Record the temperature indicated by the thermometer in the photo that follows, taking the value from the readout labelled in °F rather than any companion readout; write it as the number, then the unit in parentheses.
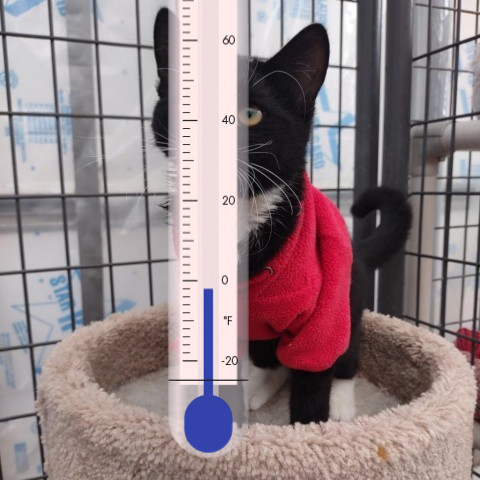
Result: -2 (°F)
